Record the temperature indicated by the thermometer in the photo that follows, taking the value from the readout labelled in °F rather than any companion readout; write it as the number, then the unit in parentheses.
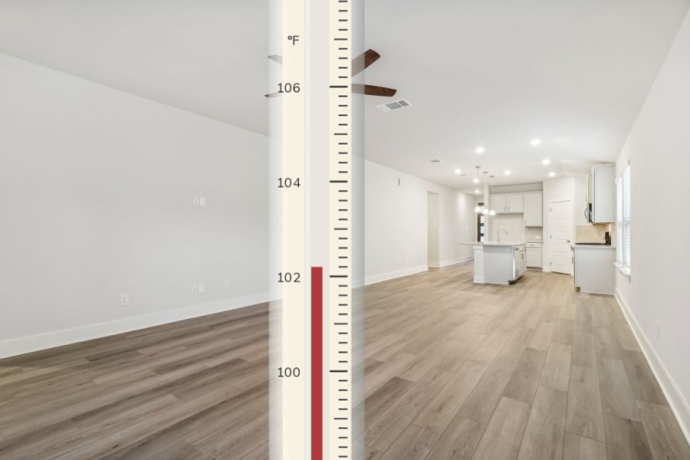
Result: 102.2 (°F)
